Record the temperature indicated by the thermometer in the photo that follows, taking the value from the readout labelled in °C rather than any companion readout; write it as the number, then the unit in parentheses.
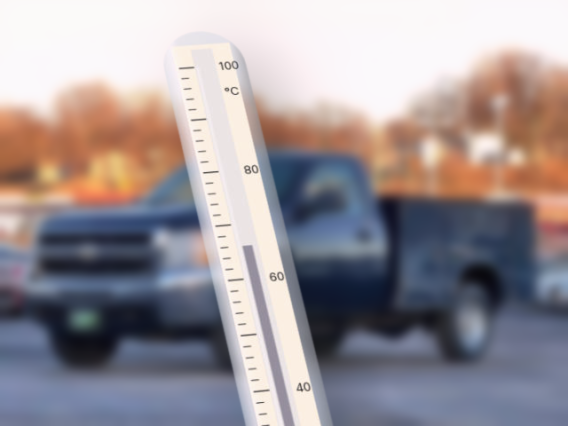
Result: 66 (°C)
